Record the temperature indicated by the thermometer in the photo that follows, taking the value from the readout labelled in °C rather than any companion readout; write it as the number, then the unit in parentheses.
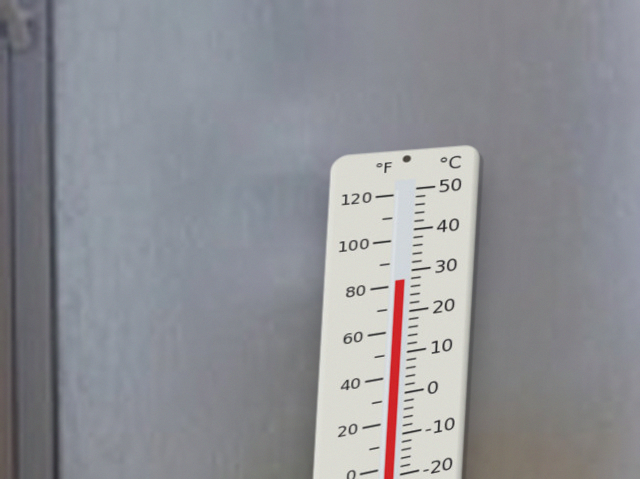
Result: 28 (°C)
